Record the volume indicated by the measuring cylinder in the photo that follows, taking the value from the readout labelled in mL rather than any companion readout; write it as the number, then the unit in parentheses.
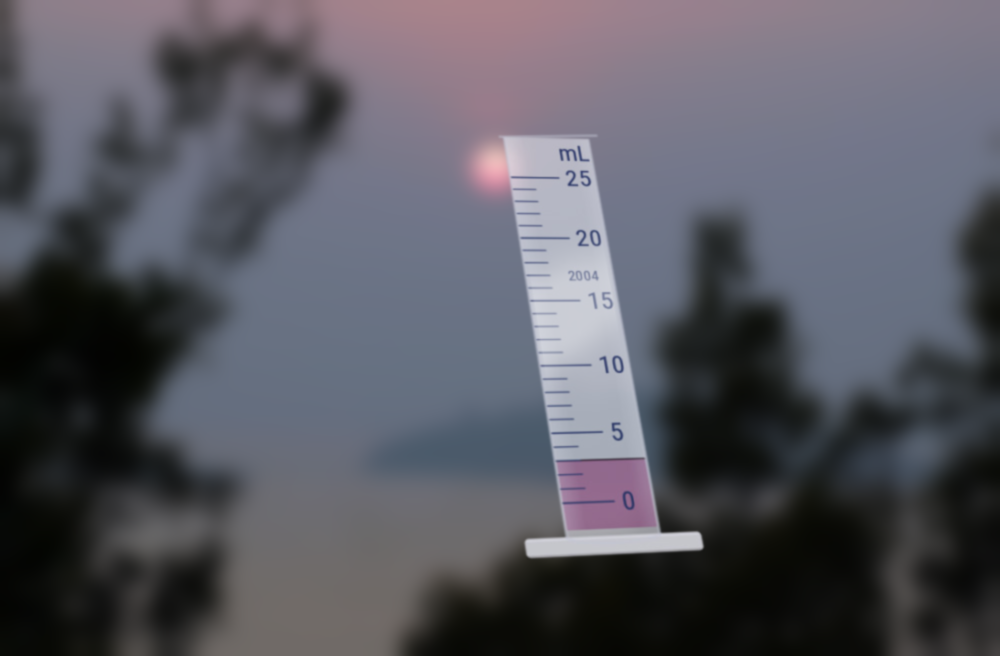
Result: 3 (mL)
